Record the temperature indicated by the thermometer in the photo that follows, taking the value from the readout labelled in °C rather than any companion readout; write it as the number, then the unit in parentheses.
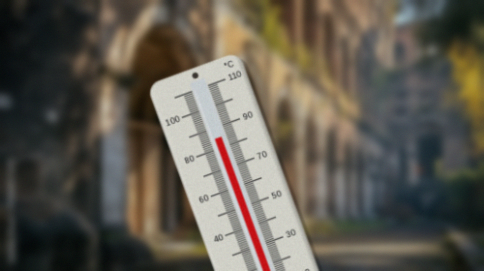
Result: 85 (°C)
